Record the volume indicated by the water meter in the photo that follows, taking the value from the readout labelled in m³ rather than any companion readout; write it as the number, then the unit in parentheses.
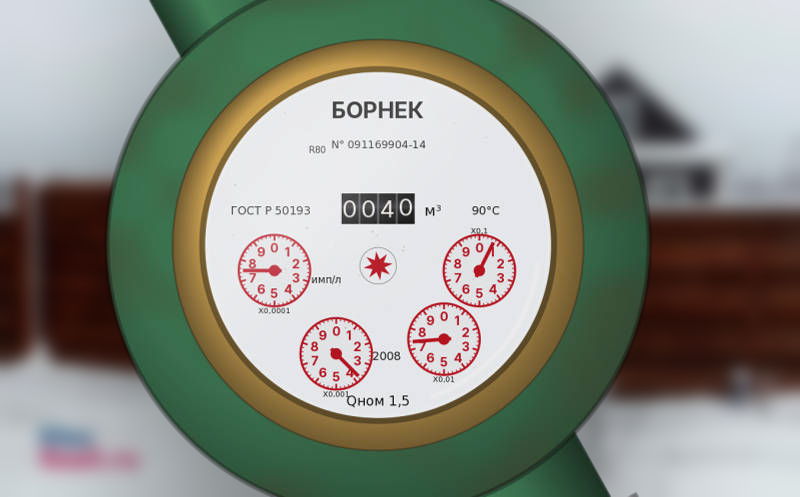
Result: 40.0737 (m³)
